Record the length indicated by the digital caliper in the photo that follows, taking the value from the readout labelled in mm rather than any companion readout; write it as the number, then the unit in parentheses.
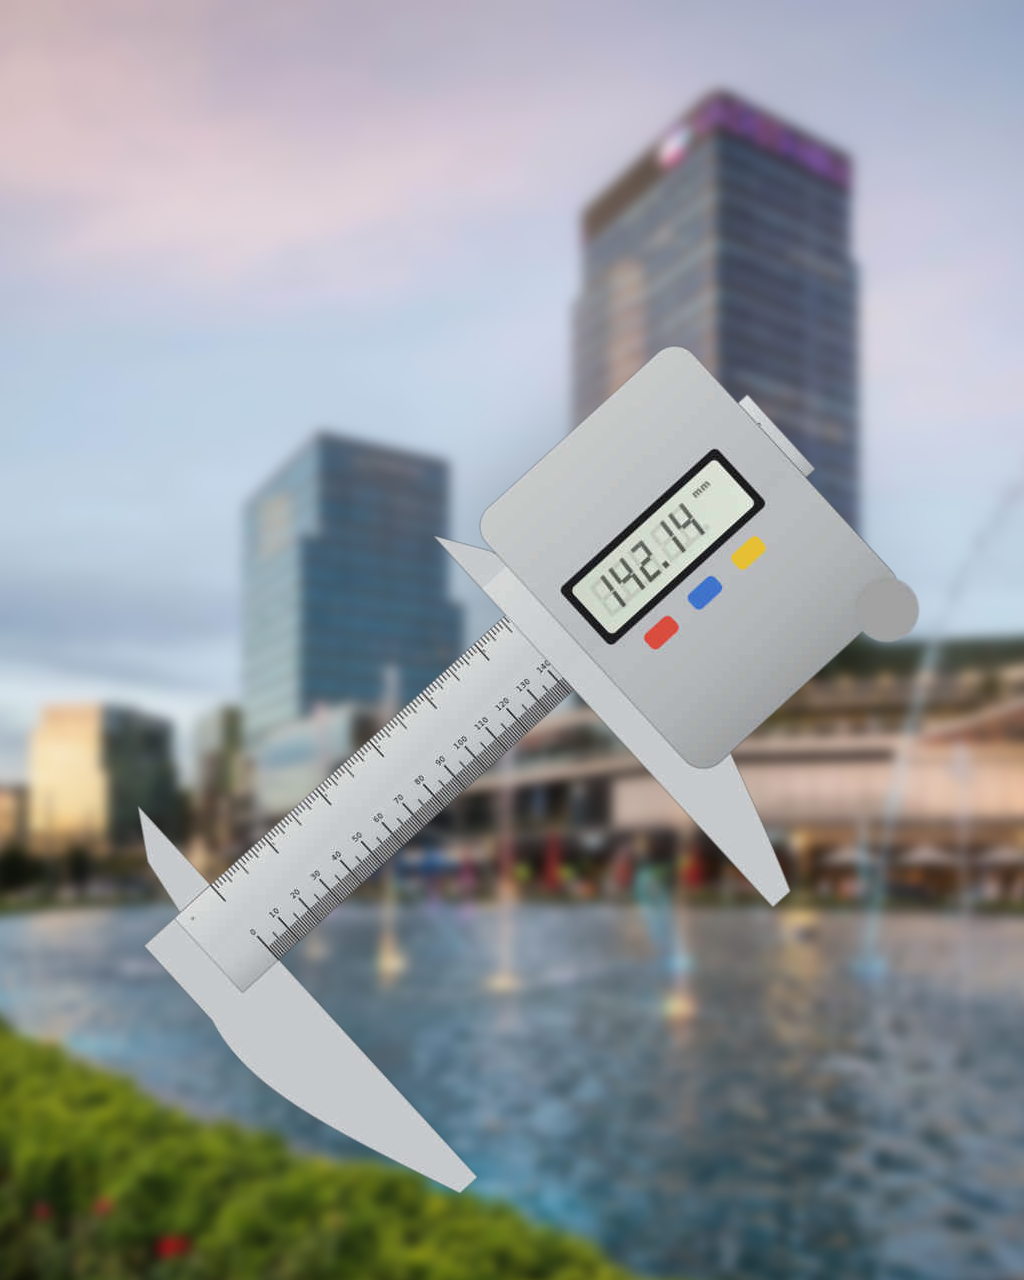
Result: 142.14 (mm)
